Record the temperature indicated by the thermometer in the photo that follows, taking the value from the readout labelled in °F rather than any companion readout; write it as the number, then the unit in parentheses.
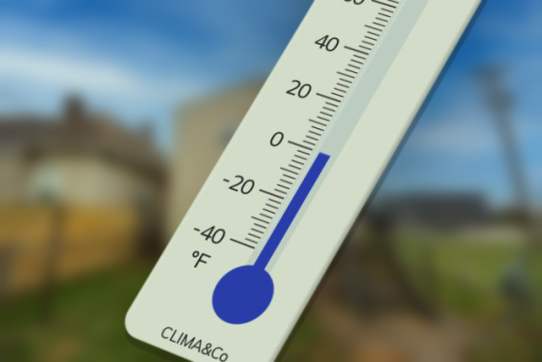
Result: 0 (°F)
